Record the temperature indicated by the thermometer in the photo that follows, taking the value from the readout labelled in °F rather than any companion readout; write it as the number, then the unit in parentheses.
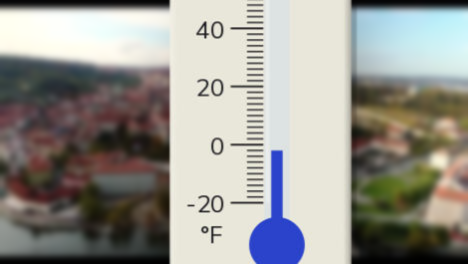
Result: -2 (°F)
